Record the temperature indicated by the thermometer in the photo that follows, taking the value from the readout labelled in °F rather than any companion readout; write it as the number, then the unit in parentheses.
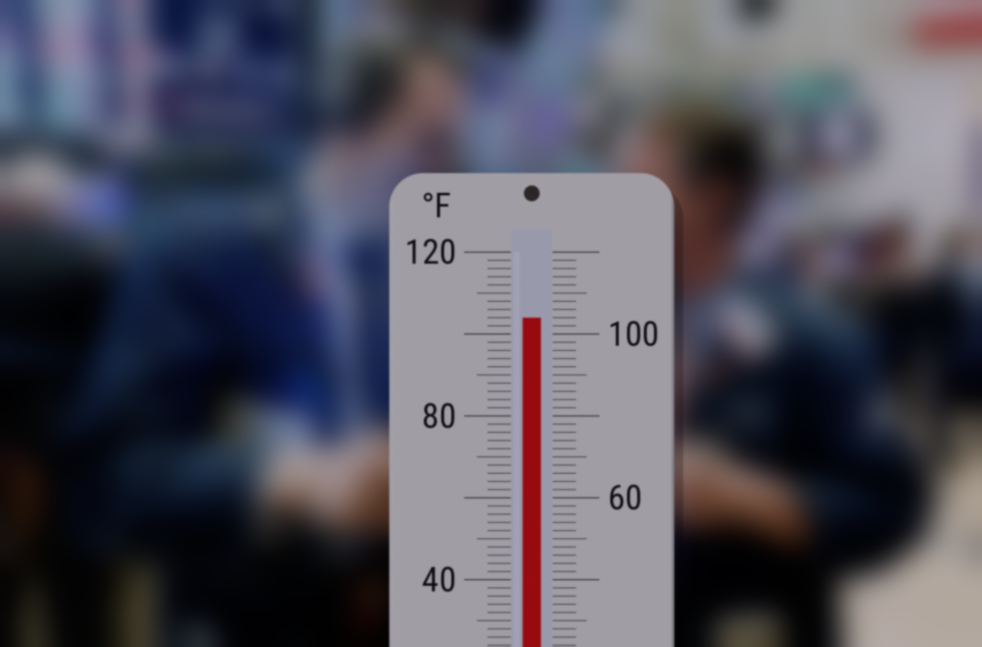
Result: 104 (°F)
